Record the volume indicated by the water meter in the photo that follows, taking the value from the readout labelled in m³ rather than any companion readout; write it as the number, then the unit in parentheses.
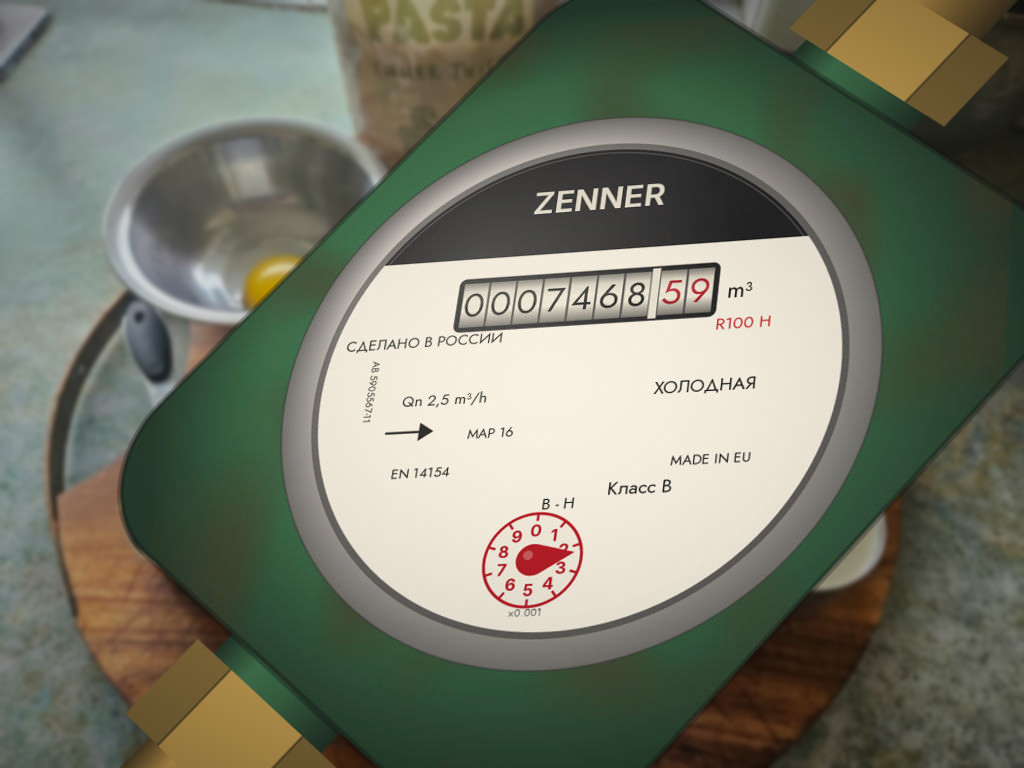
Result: 7468.592 (m³)
